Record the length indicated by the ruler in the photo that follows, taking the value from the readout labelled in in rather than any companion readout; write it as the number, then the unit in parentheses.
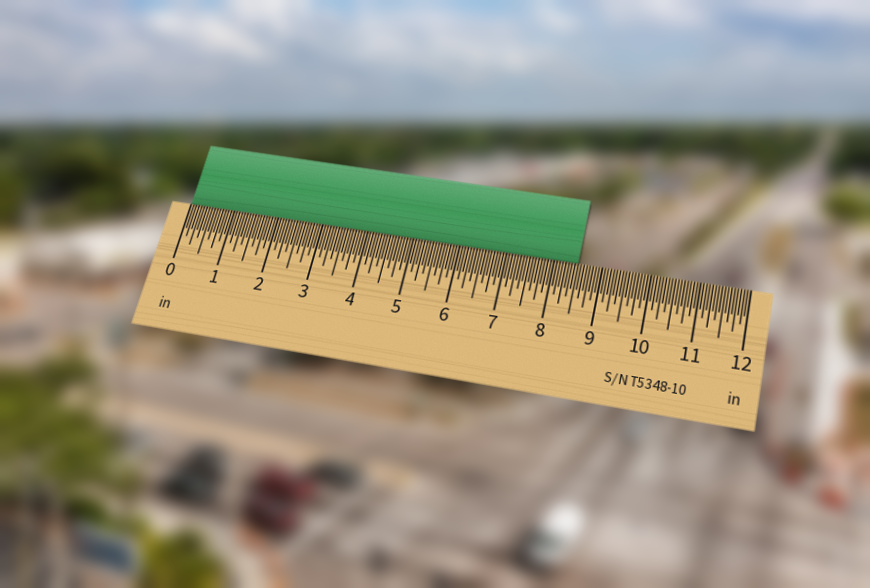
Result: 8.5 (in)
